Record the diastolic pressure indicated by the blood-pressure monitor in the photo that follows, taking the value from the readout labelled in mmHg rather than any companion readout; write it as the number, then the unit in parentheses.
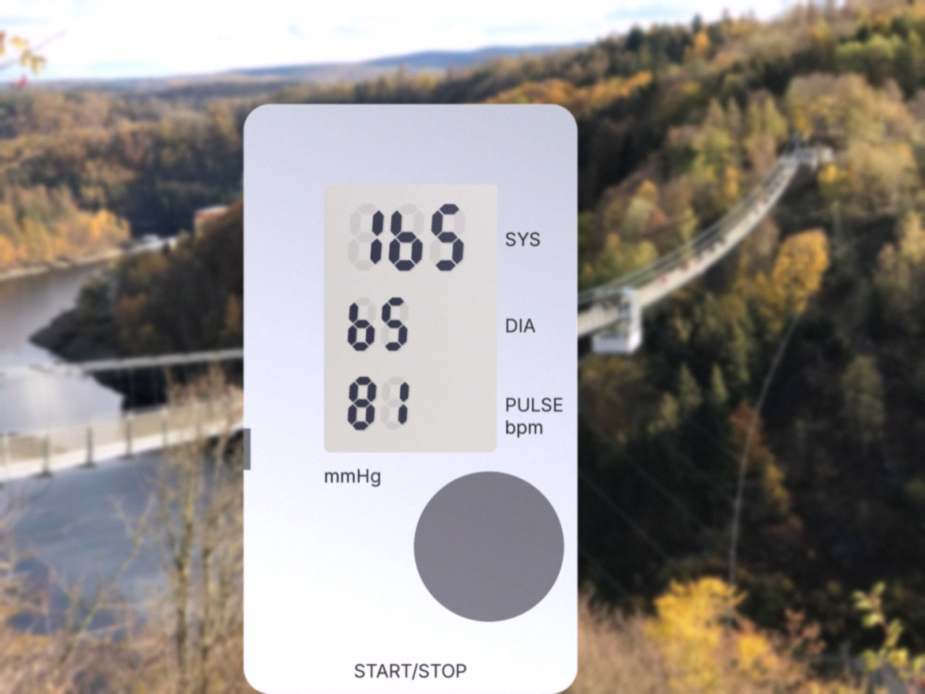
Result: 65 (mmHg)
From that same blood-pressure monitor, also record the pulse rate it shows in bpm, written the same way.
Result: 81 (bpm)
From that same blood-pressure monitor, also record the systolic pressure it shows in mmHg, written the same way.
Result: 165 (mmHg)
